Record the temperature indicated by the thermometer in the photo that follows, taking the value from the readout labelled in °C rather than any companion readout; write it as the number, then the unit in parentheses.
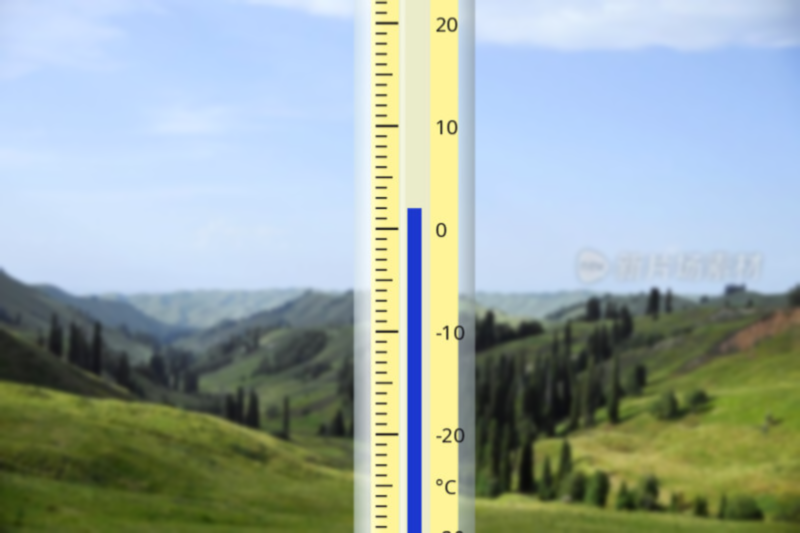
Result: 2 (°C)
